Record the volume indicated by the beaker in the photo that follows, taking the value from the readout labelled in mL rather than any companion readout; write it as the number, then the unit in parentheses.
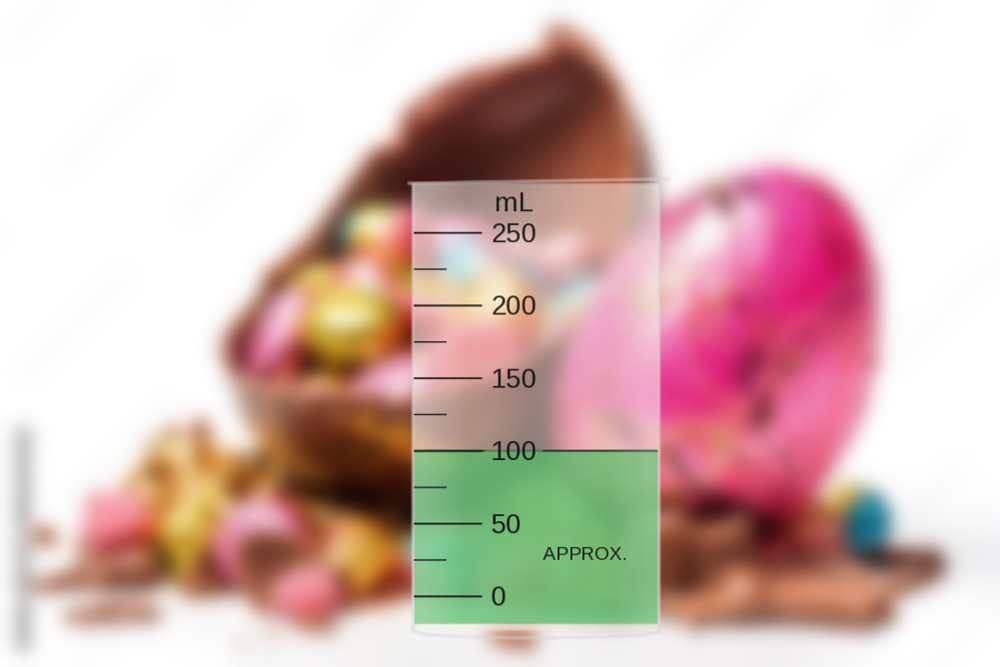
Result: 100 (mL)
